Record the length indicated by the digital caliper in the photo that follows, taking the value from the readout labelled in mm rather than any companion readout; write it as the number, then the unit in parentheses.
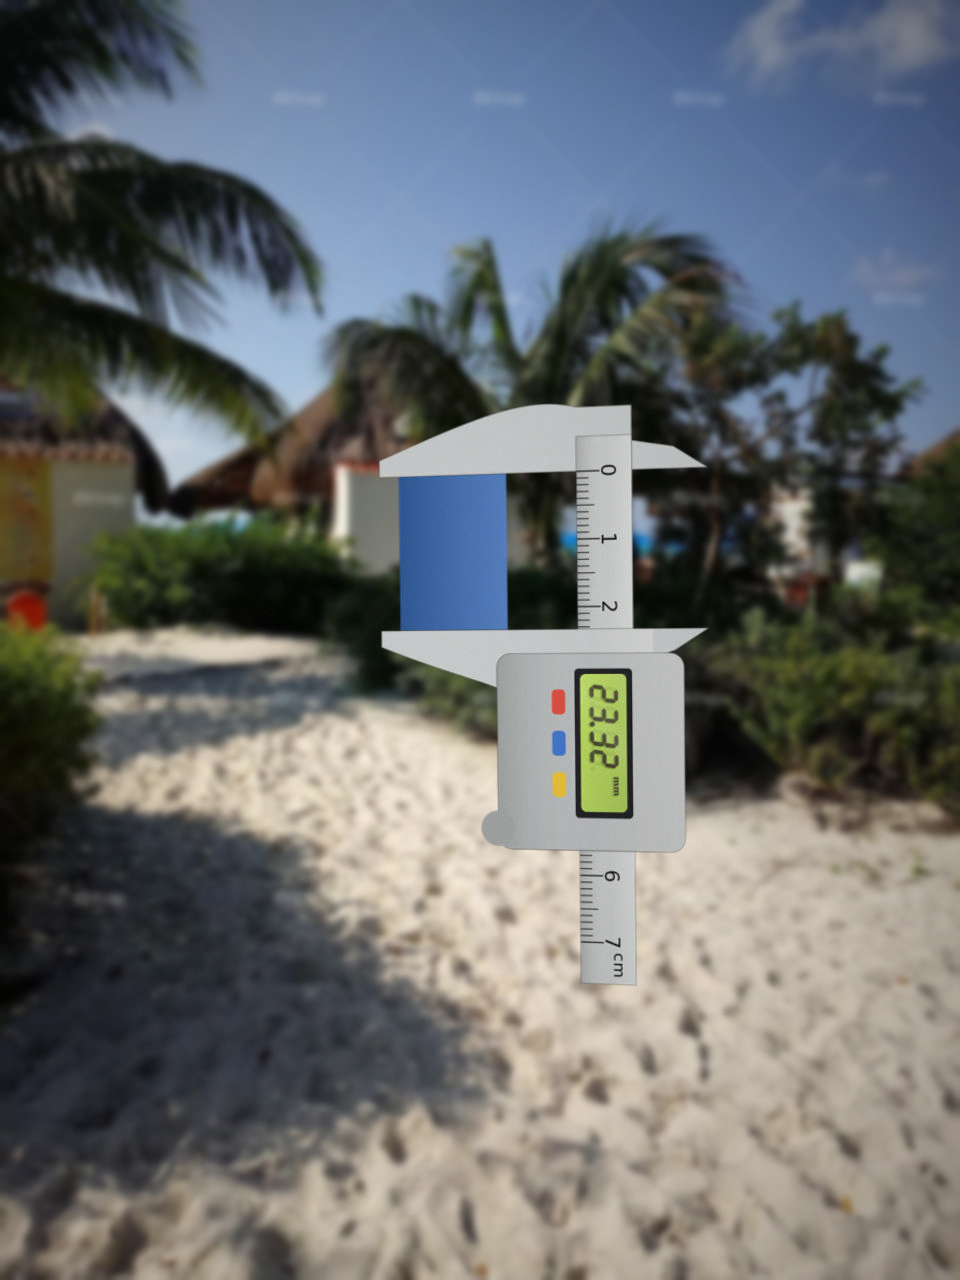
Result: 23.32 (mm)
